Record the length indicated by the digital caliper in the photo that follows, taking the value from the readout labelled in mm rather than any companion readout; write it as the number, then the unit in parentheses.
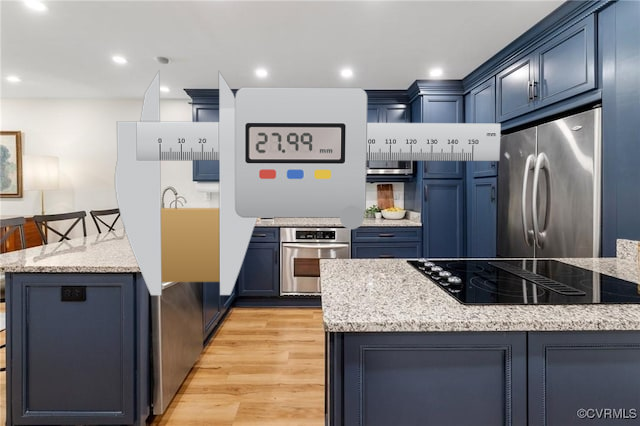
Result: 27.99 (mm)
